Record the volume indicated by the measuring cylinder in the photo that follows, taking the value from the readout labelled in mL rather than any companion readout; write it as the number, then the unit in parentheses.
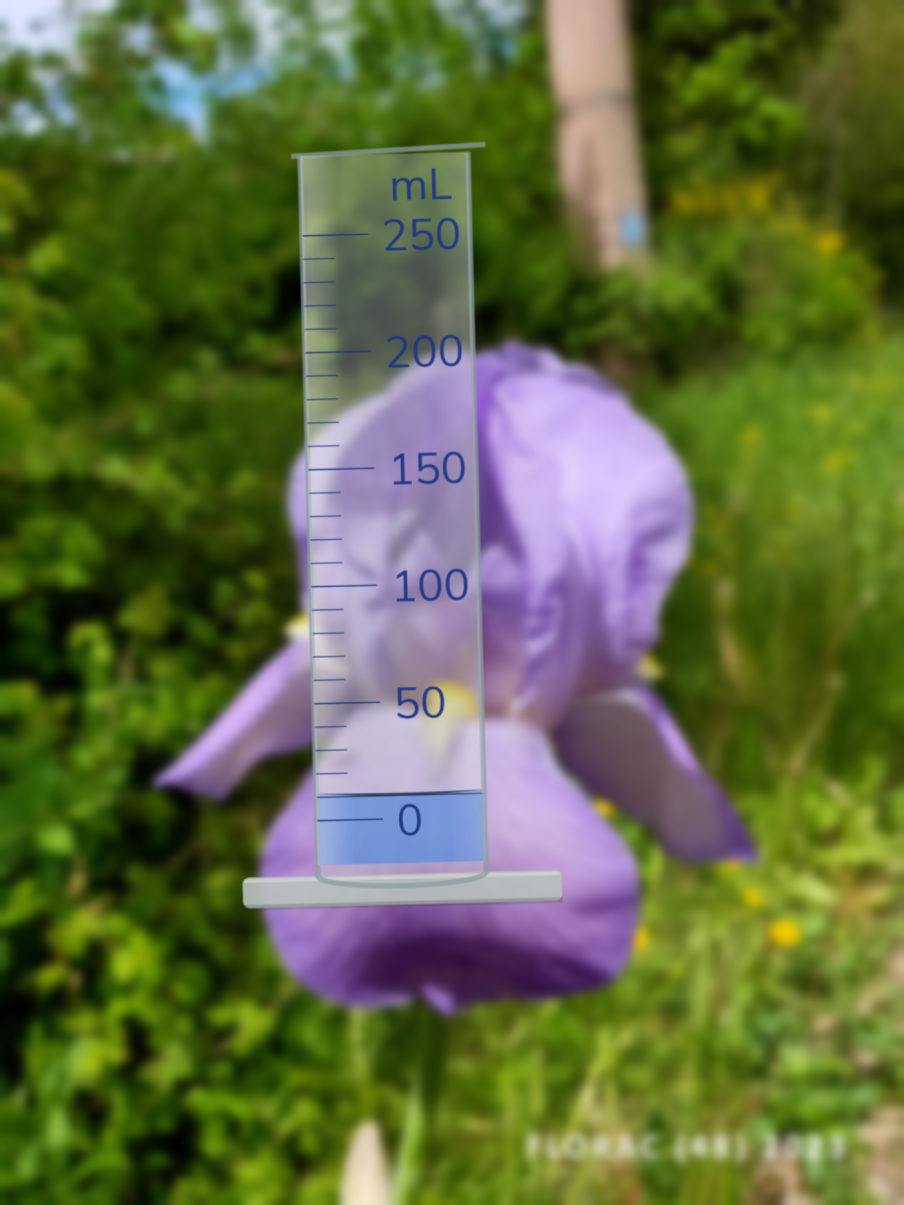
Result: 10 (mL)
